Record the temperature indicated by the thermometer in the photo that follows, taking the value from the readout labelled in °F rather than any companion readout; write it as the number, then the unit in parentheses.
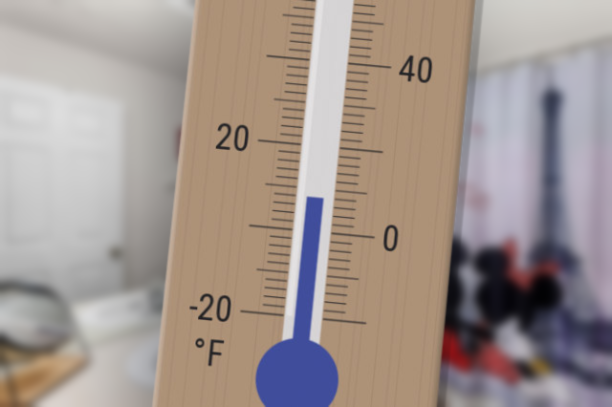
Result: 8 (°F)
